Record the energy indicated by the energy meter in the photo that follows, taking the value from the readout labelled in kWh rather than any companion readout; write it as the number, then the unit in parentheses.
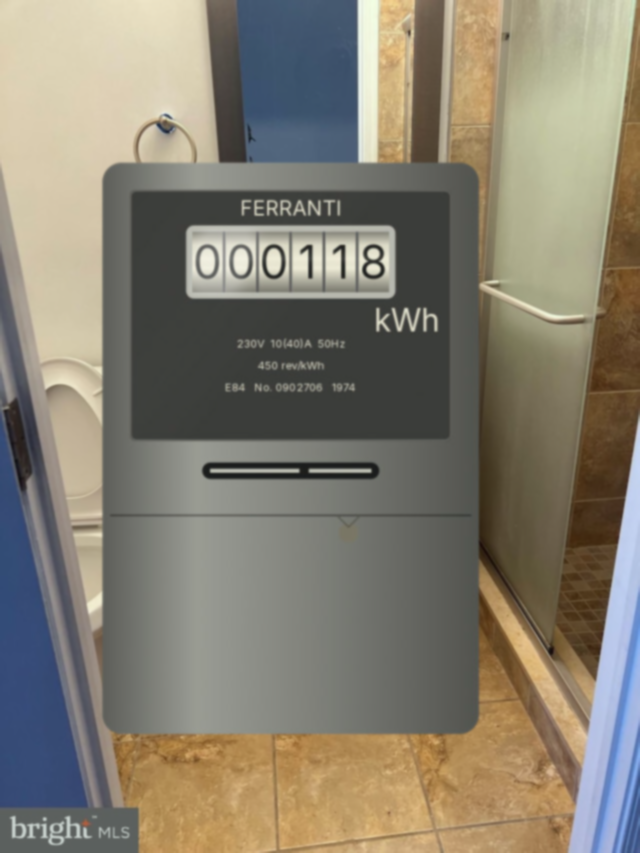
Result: 118 (kWh)
